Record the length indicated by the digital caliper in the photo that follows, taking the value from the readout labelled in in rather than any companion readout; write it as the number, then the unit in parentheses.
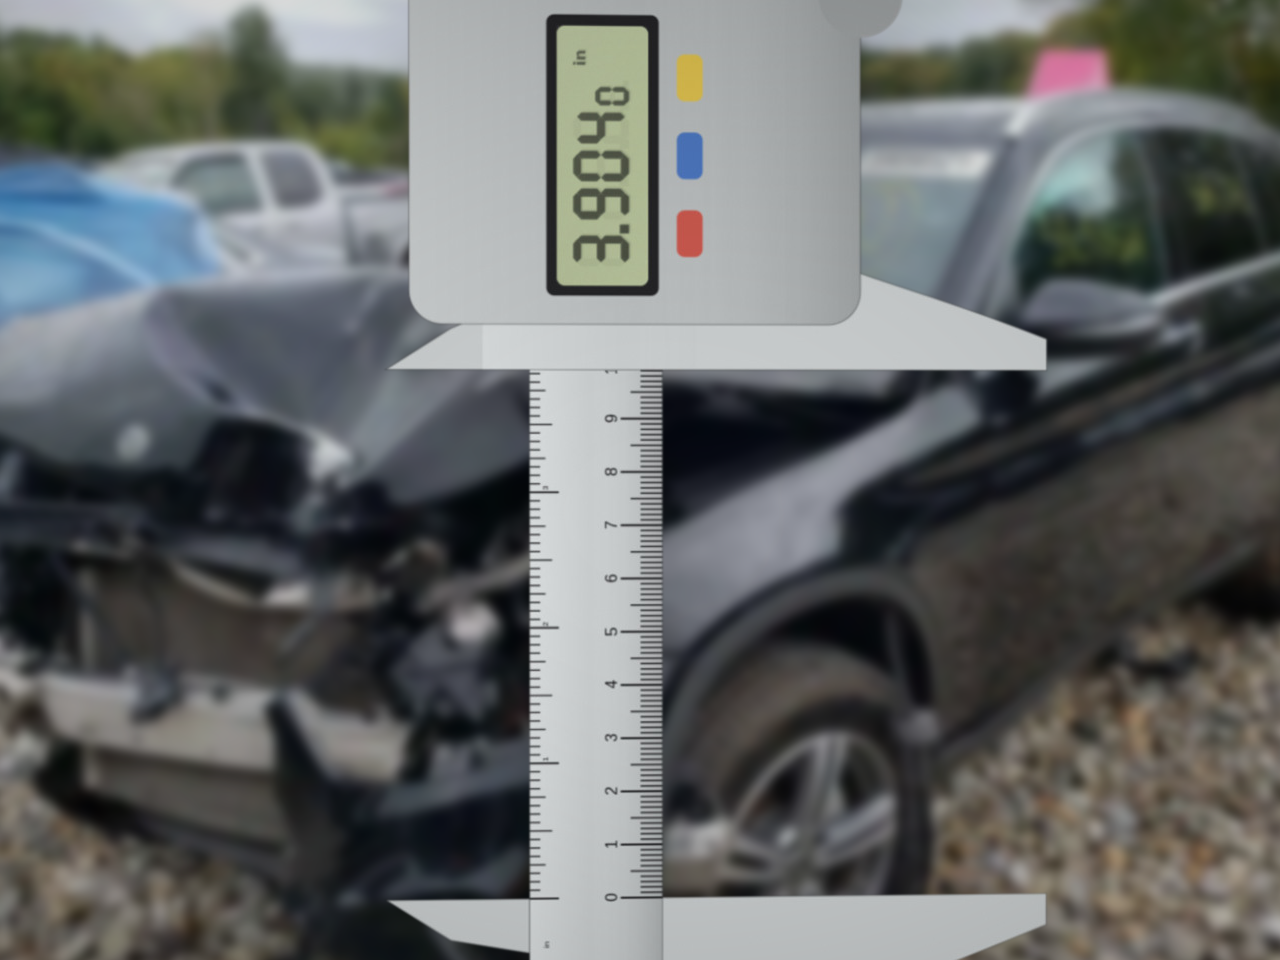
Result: 3.9040 (in)
